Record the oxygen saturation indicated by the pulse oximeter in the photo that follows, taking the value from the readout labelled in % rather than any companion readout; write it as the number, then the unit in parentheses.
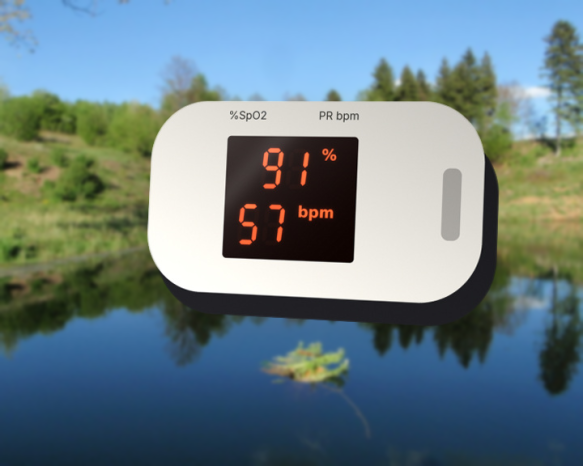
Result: 91 (%)
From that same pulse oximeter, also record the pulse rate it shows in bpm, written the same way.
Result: 57 (bpm)
